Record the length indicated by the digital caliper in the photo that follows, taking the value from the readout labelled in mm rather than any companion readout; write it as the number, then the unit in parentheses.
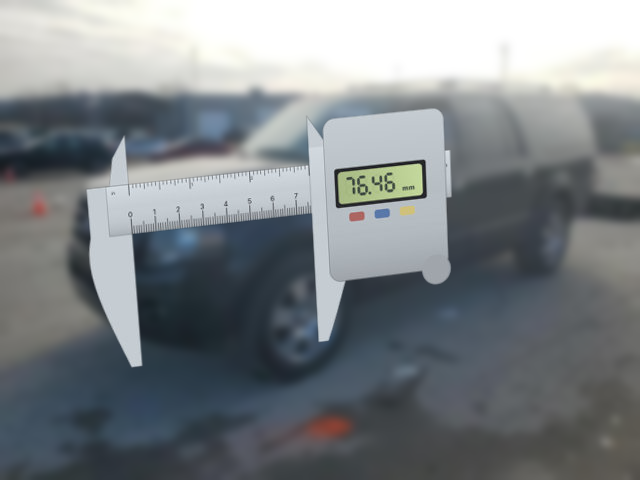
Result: 76.46 (mm)
